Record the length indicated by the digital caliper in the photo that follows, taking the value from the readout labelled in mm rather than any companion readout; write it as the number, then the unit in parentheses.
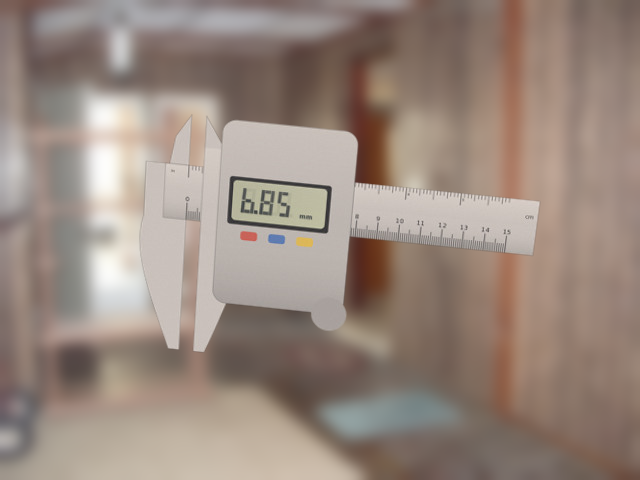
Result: 6.85 (mm)
